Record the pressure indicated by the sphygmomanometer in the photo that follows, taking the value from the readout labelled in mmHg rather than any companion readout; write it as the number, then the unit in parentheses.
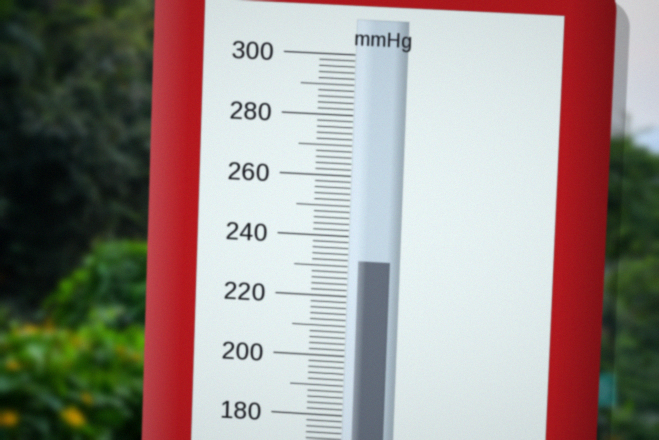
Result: 232 (mmHg)
